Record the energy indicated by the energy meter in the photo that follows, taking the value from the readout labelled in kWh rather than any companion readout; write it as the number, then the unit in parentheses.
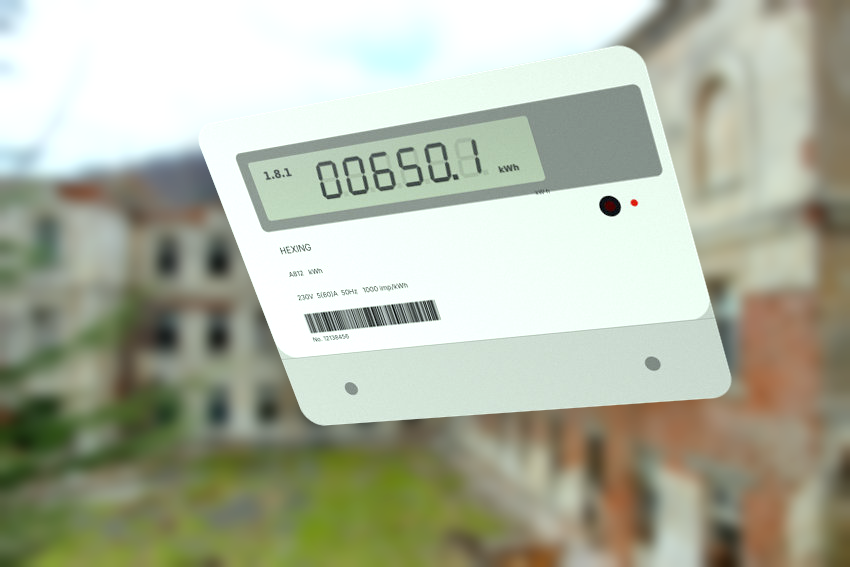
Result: 650.1 (kWh)
